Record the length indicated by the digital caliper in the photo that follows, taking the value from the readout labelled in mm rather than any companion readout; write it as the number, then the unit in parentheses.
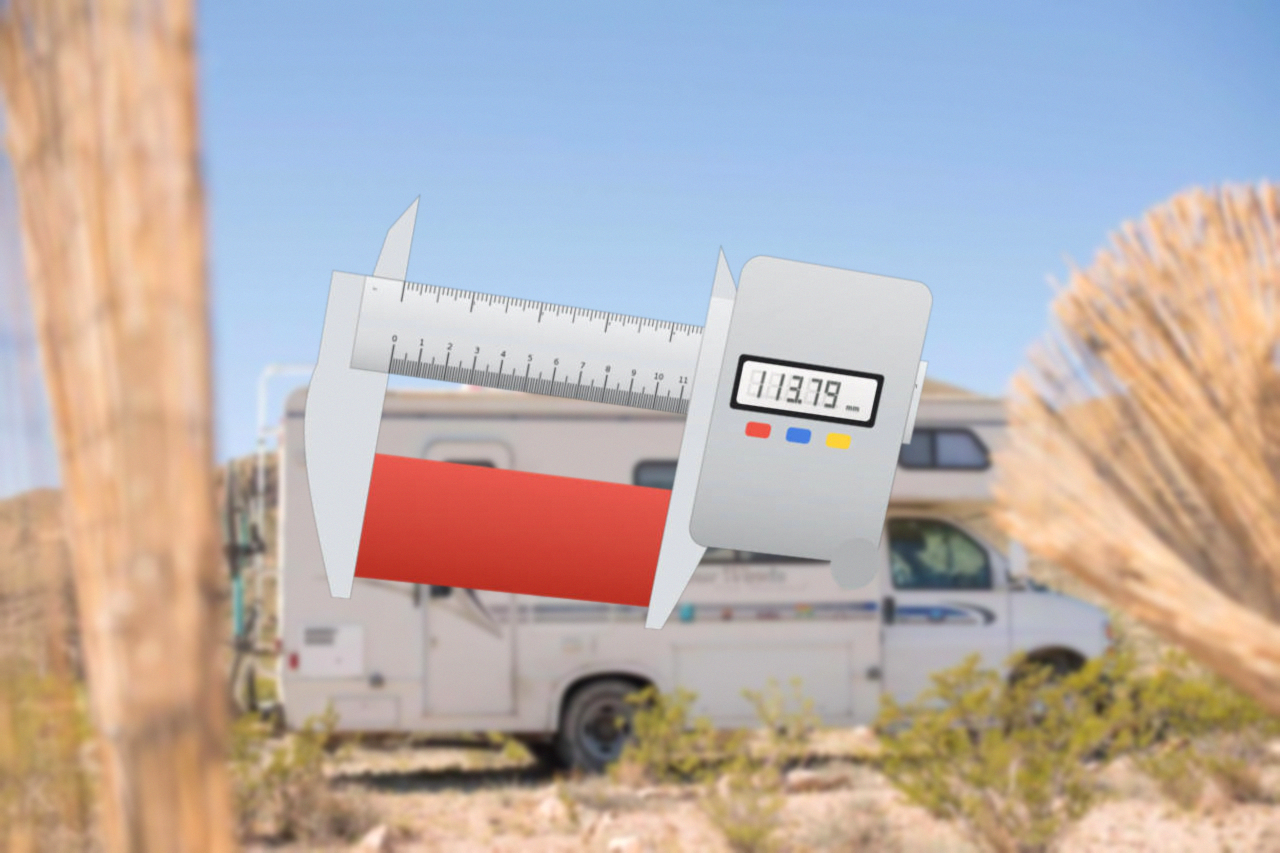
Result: 113.79 (mm)
